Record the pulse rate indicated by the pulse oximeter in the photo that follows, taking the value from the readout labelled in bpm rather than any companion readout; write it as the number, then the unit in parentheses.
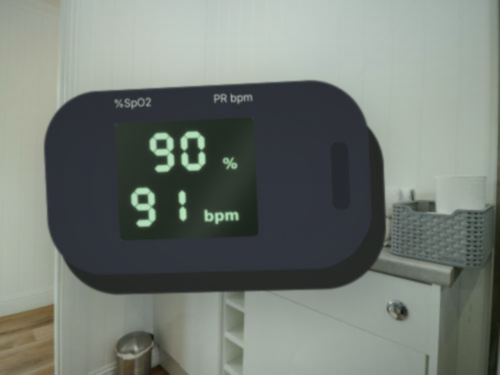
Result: 91 (bpm)
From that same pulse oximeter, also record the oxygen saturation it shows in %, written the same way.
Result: 90 (%)
